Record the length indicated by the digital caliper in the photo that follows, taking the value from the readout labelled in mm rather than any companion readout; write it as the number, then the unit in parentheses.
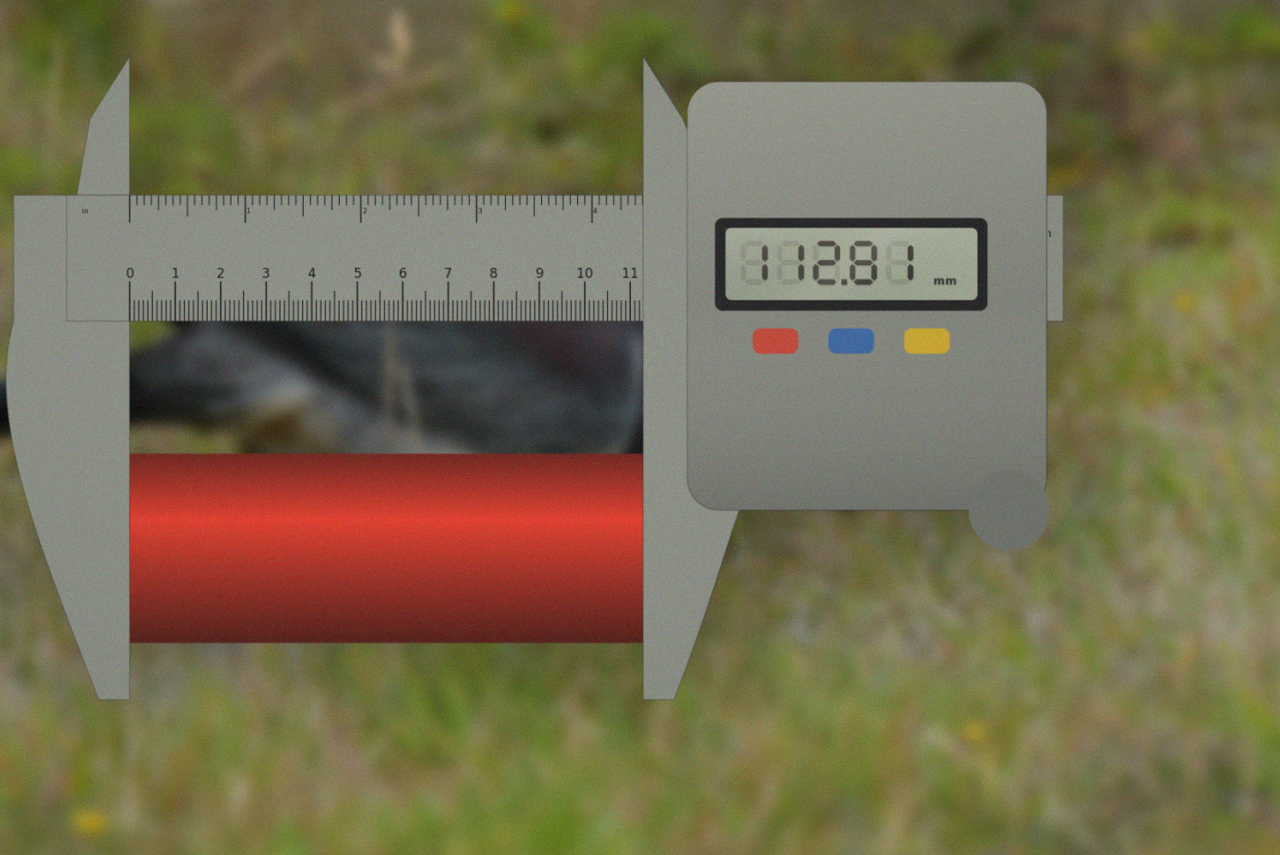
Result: 112.81 (mm)
